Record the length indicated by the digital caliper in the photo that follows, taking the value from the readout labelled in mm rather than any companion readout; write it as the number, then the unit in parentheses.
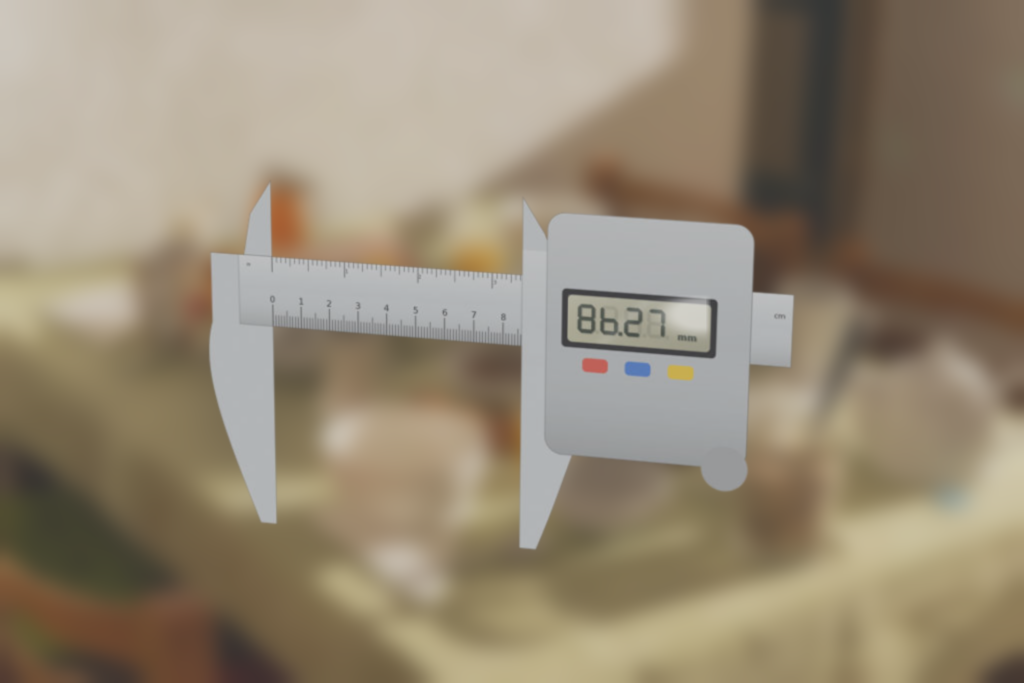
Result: 86.27 (mm)
